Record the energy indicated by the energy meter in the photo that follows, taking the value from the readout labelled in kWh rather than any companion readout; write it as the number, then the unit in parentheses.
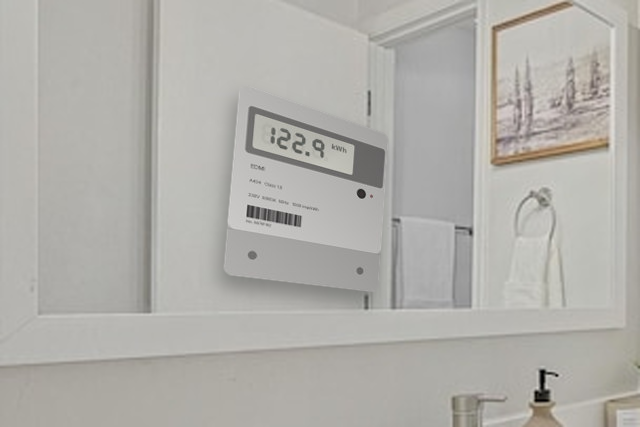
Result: 122.9 (kWh)
